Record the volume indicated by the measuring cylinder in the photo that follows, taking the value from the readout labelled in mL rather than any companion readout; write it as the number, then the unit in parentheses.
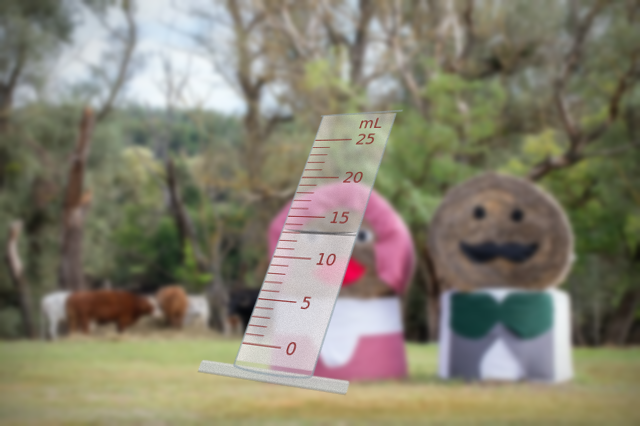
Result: 13 (mL)
